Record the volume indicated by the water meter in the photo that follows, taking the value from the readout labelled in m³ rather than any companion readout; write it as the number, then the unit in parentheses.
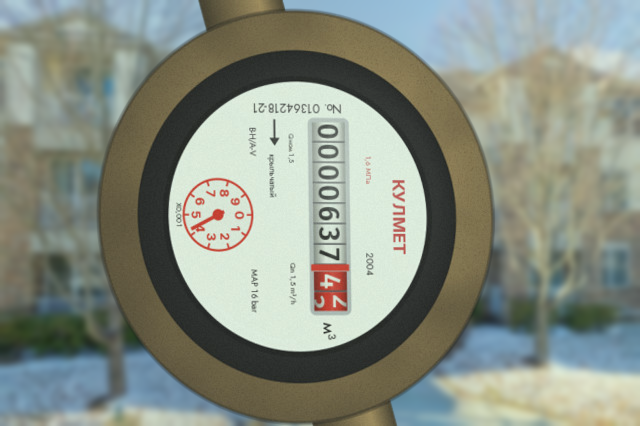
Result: 637.424 (m³)
